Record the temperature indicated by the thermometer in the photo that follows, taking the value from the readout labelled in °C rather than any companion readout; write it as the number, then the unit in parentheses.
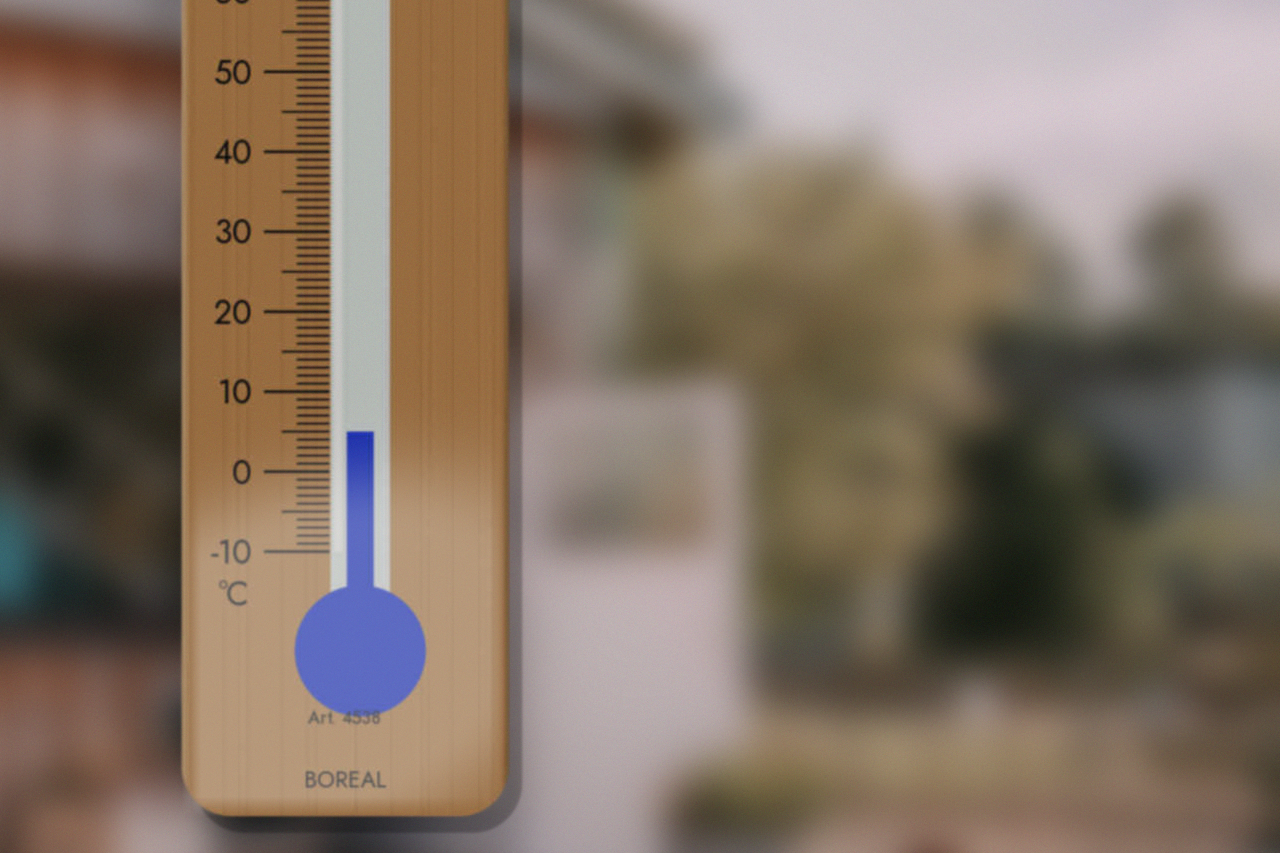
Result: 5 (°C)
